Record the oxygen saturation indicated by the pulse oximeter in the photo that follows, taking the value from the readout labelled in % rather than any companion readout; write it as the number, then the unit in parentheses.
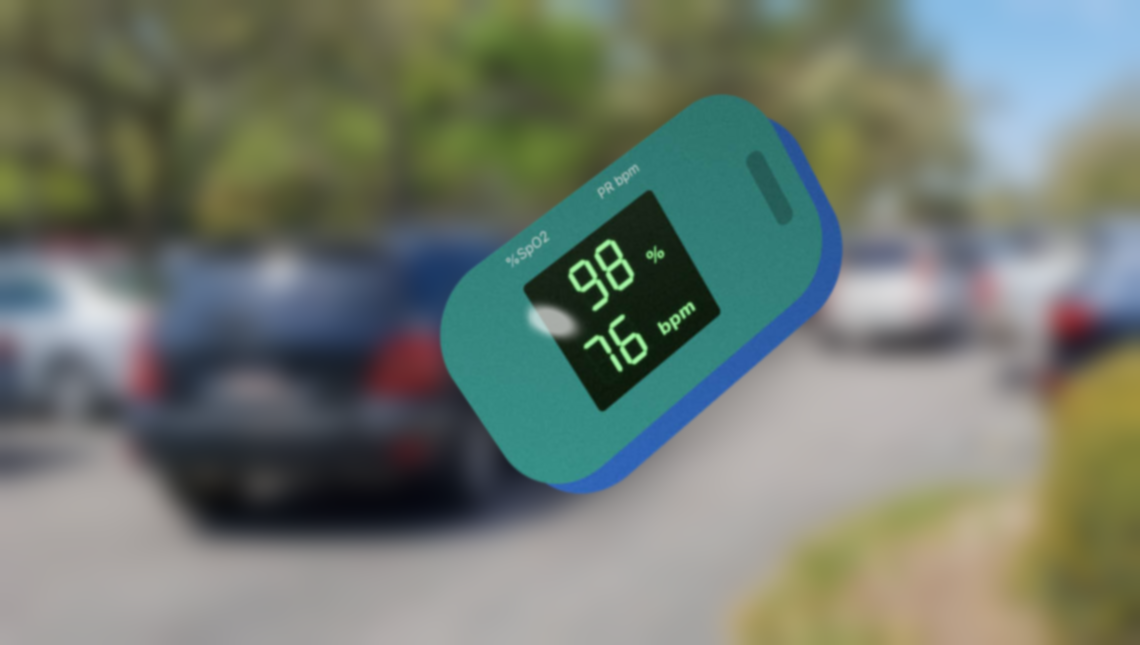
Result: 98 (%)
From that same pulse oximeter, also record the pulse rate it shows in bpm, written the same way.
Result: 76 (bpm)
